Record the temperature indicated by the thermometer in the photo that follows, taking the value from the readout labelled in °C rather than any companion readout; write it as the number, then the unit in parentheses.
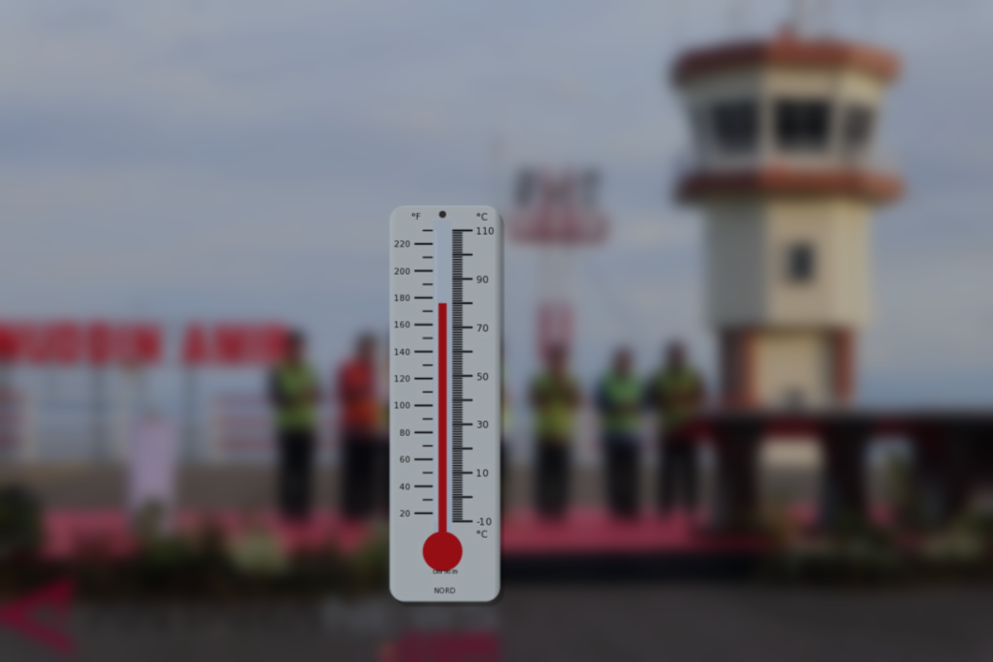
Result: 80 (°C)
